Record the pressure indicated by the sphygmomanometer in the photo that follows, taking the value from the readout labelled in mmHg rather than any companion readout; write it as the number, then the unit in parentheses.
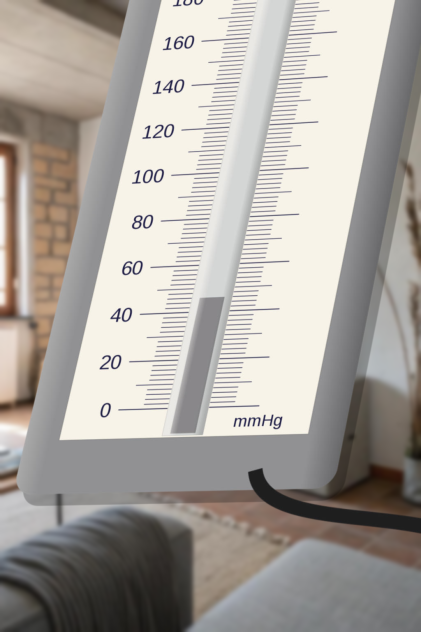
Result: 46 (mmHg)
